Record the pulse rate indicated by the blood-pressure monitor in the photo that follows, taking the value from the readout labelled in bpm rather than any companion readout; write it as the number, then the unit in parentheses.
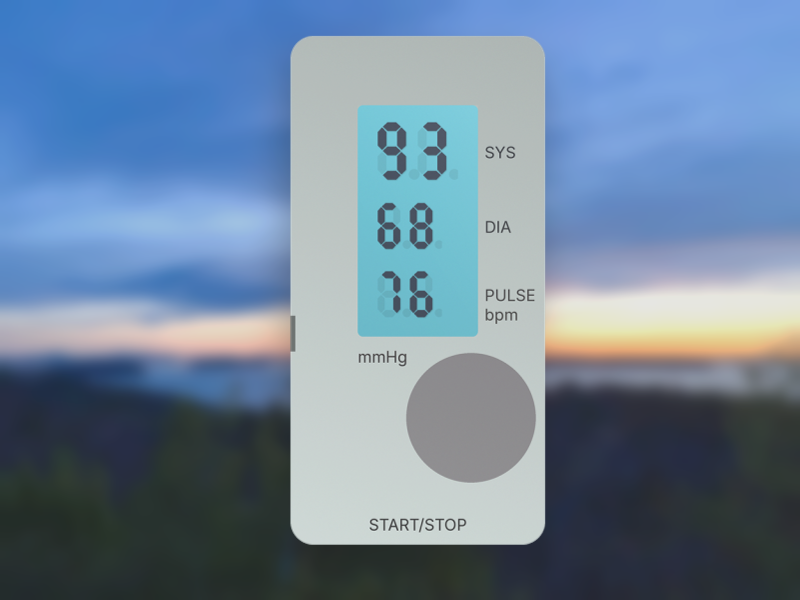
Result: 76 (bpm)
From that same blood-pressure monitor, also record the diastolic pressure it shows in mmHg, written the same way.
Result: 68 (mmHg)
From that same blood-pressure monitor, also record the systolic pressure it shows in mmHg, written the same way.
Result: 93 (mmHg)
